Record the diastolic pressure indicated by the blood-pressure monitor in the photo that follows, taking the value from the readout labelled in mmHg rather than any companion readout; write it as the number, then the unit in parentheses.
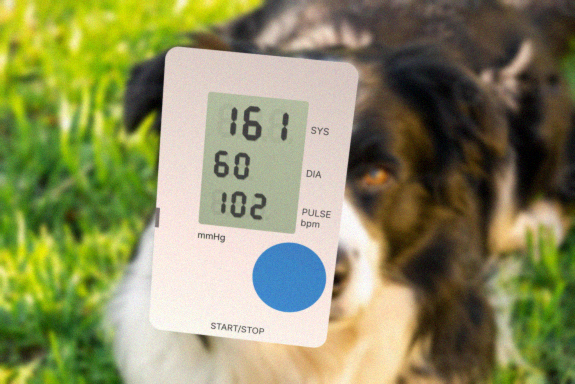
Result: 60 (mmHg)
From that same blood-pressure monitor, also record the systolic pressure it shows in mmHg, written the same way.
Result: 161 (mmHg)
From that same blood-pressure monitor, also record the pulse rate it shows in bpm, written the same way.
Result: 102 (bpm)
